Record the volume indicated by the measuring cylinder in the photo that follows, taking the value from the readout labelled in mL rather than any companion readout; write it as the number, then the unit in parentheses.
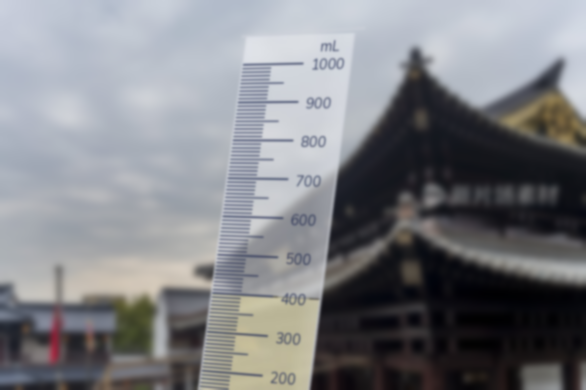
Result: 400 (mL)
